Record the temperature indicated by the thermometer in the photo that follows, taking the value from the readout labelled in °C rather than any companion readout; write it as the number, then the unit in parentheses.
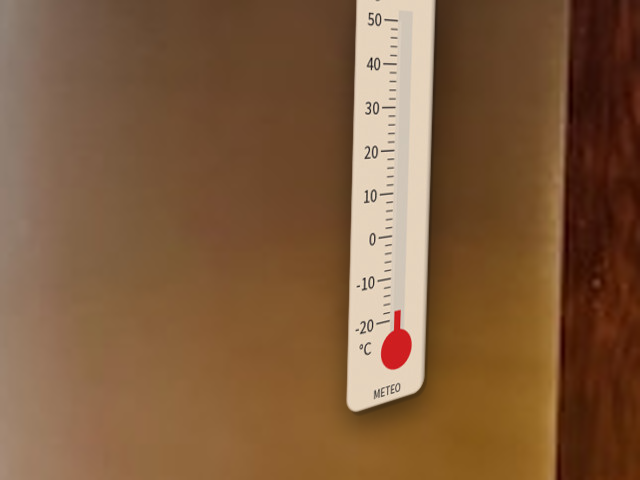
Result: -18 (°C)
